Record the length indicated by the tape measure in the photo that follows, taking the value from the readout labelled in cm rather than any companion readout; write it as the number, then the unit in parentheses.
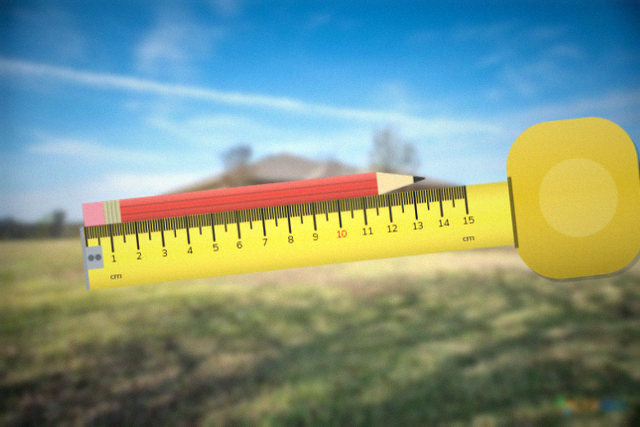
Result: 13.5 (cm)
